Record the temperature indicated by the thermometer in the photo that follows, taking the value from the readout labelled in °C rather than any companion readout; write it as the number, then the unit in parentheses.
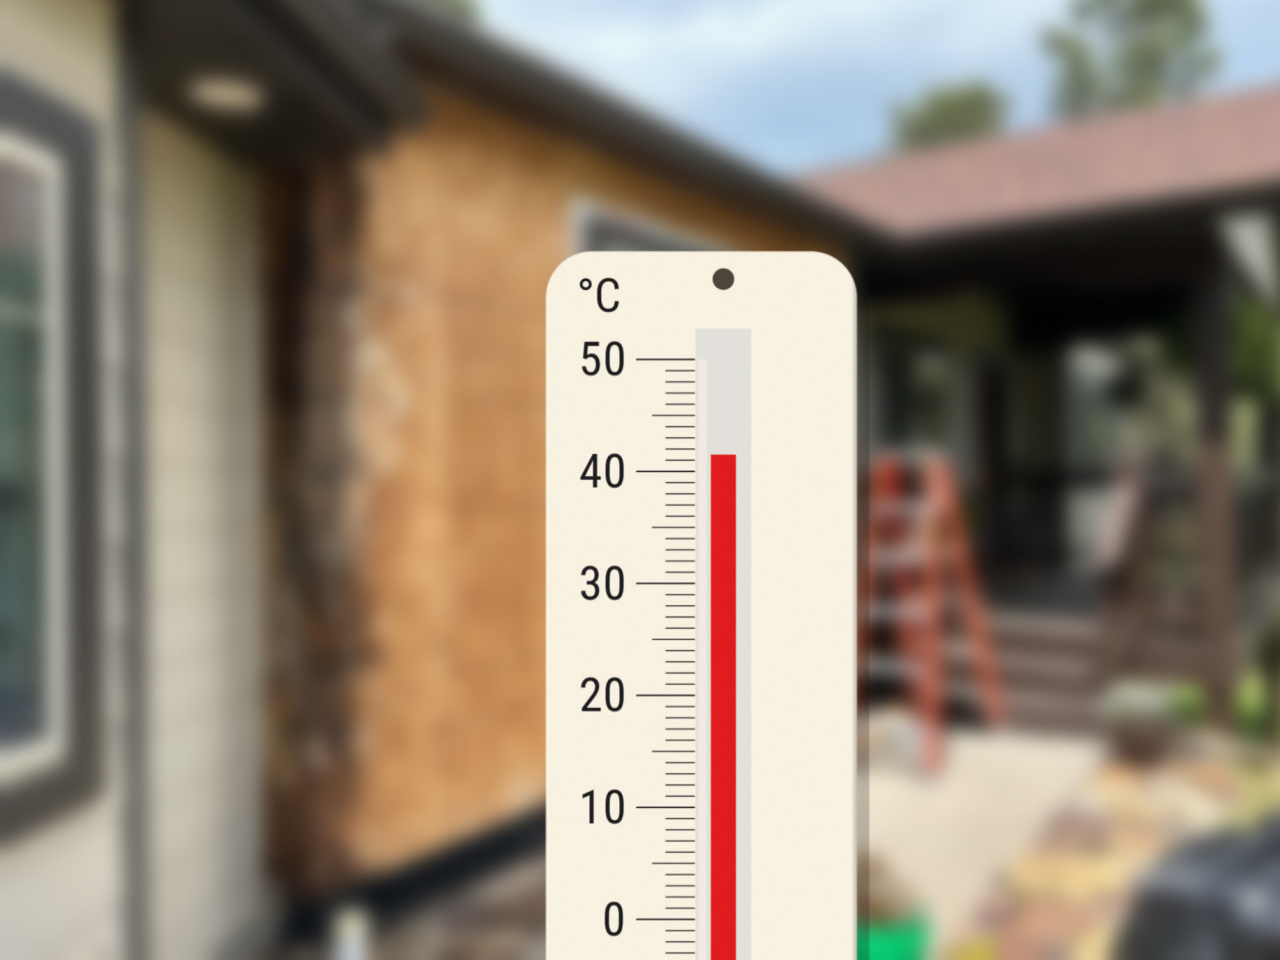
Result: 41.5 (°C)
